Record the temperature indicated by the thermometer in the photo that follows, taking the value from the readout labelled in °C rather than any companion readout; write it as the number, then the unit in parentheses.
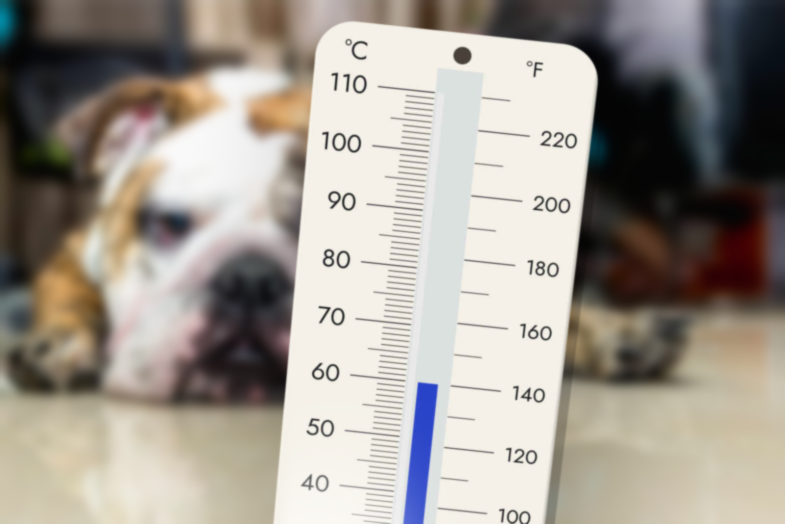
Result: 60 (°C)
